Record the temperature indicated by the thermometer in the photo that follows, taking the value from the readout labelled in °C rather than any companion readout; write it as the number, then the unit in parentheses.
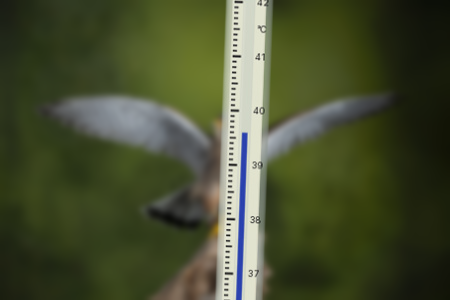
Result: 39.6 (°C)
